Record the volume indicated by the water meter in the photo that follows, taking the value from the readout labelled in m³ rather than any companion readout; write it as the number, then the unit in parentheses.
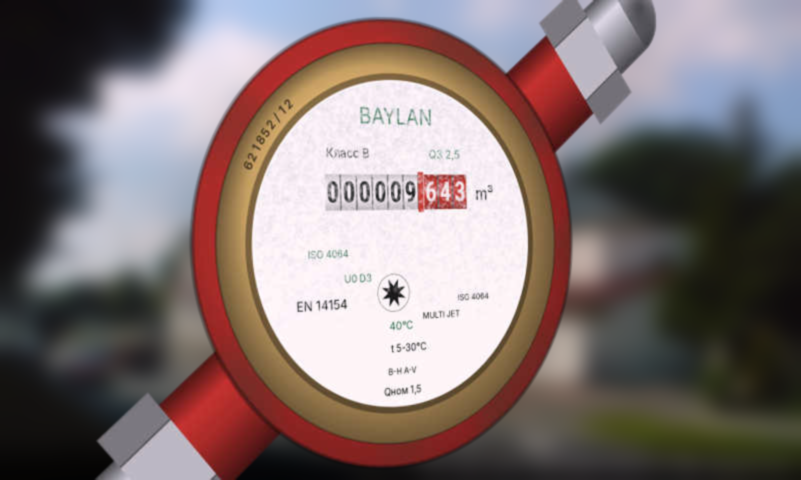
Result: 9.643 (m³)
